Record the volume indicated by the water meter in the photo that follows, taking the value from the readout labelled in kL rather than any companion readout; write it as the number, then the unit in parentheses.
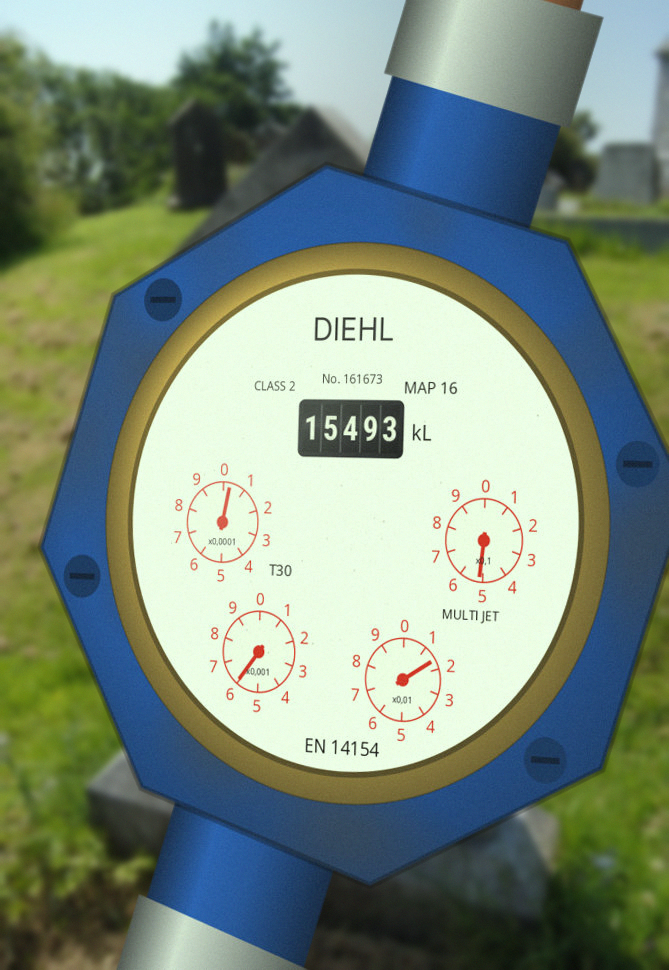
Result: 15493.5160 (kL)
